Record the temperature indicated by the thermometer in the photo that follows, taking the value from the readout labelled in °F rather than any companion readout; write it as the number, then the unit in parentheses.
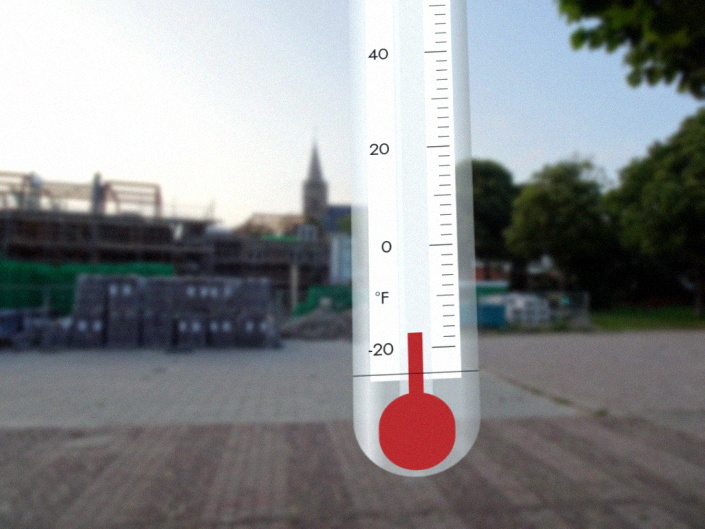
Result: -17 (°F)
